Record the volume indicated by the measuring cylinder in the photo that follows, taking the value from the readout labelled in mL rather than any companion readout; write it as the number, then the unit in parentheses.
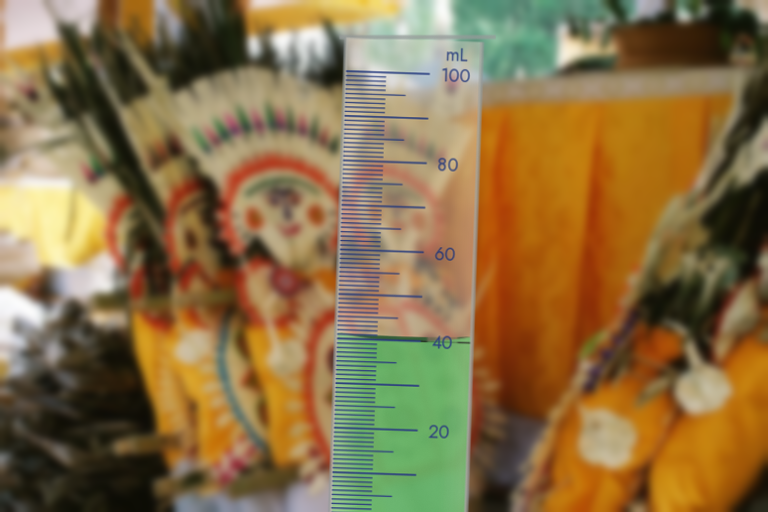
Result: 40 (mL)
